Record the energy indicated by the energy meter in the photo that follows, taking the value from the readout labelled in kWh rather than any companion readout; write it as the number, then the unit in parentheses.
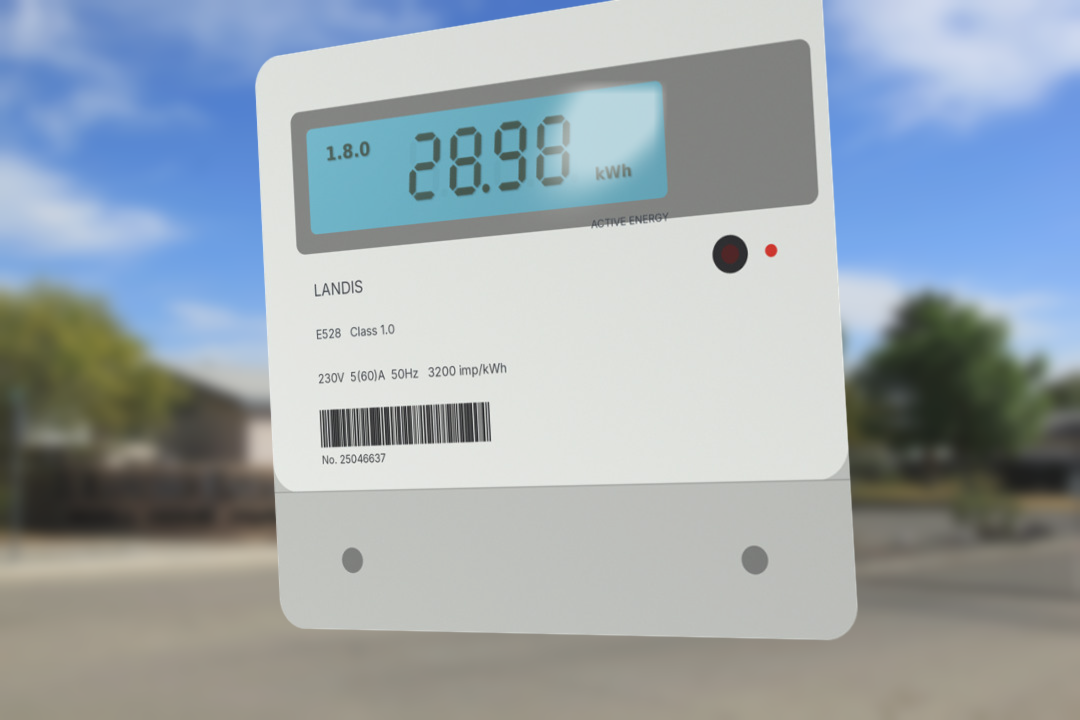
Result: 28.98 (kWh)
